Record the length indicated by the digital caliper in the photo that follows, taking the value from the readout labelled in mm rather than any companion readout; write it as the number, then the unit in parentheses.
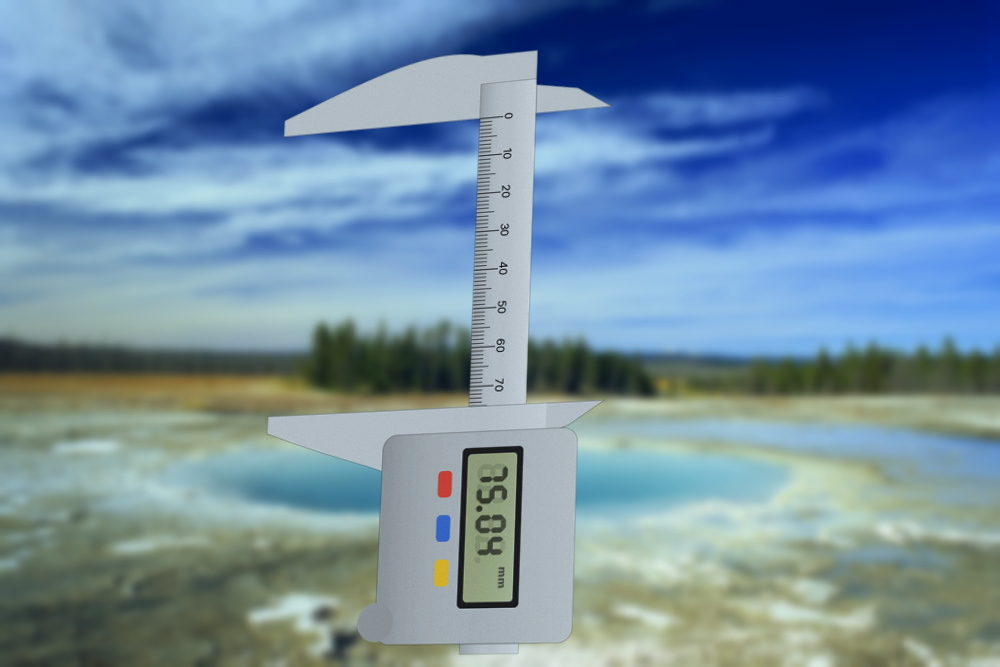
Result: 75.04 (mm)
